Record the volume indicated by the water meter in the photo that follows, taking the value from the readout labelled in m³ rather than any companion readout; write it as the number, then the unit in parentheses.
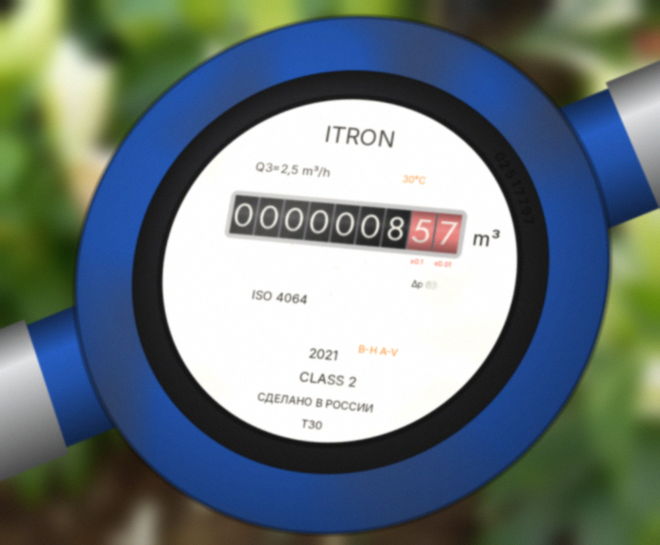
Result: 8.57 (m³)
